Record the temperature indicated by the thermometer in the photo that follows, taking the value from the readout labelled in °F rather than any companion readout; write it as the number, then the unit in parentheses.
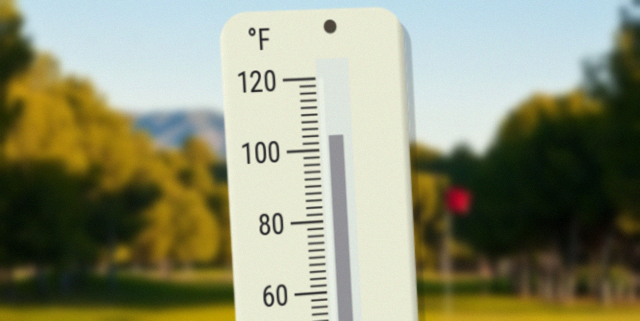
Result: 104 (°F)
